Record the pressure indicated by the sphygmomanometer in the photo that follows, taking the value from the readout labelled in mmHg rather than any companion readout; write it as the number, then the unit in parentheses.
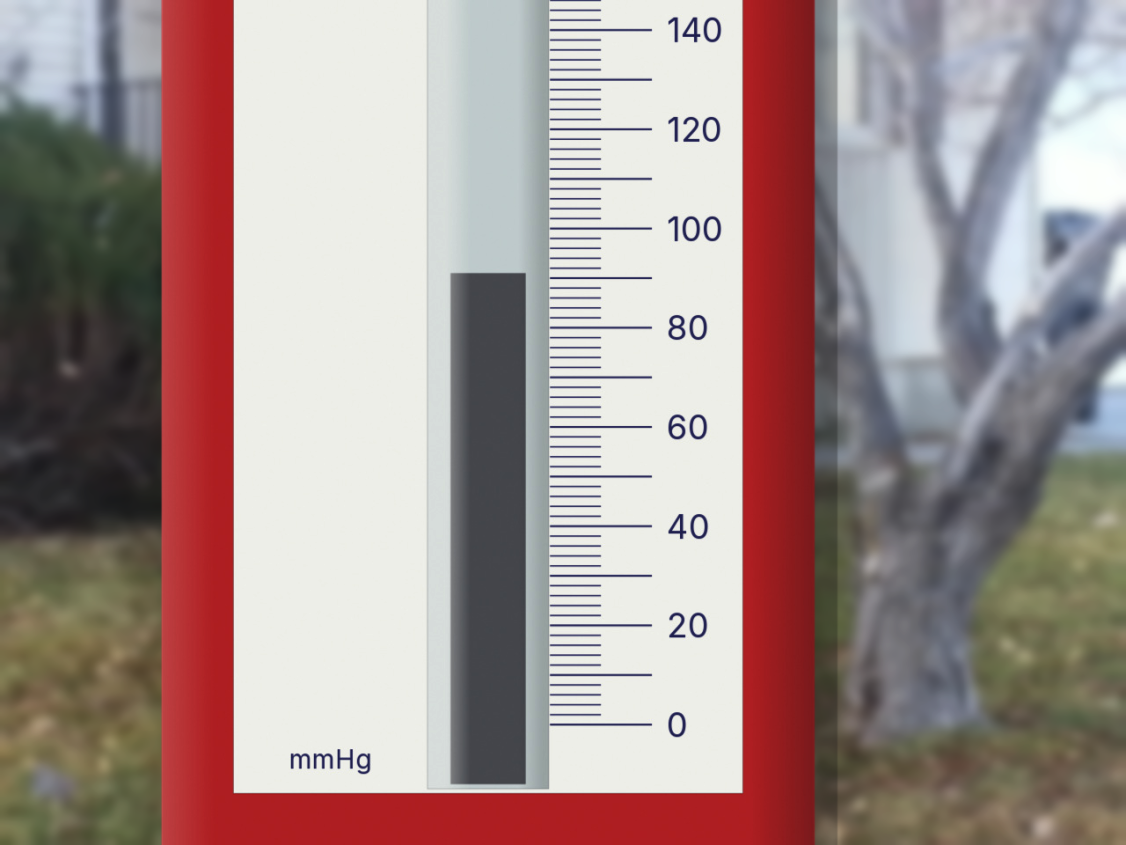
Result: 91 (mmHg)
